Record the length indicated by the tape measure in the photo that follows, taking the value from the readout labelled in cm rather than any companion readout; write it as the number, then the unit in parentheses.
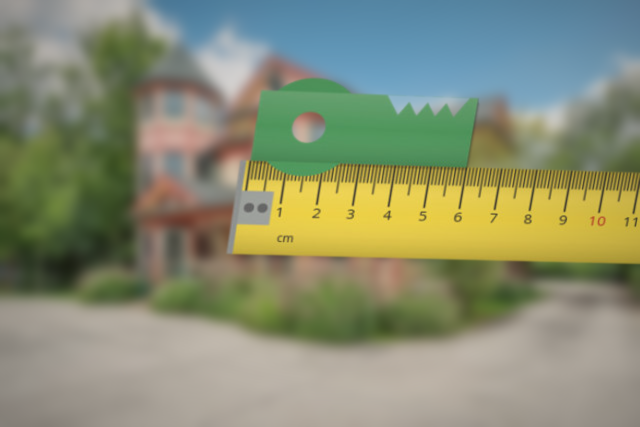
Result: 6 (cm)
